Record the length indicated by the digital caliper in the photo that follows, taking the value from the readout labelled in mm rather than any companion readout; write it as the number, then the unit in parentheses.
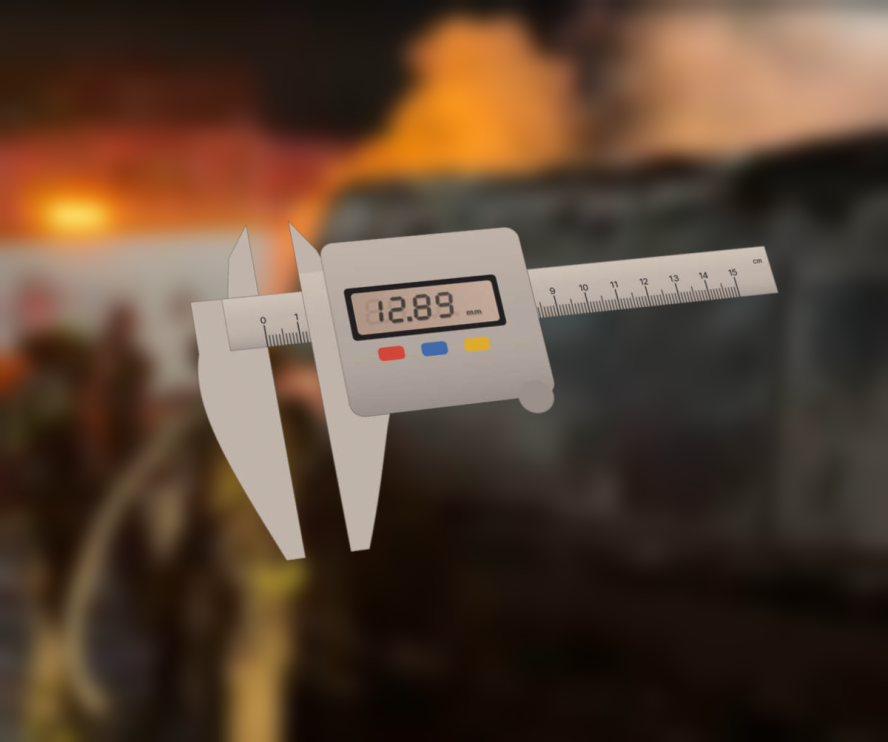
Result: 12.89 (mm)
